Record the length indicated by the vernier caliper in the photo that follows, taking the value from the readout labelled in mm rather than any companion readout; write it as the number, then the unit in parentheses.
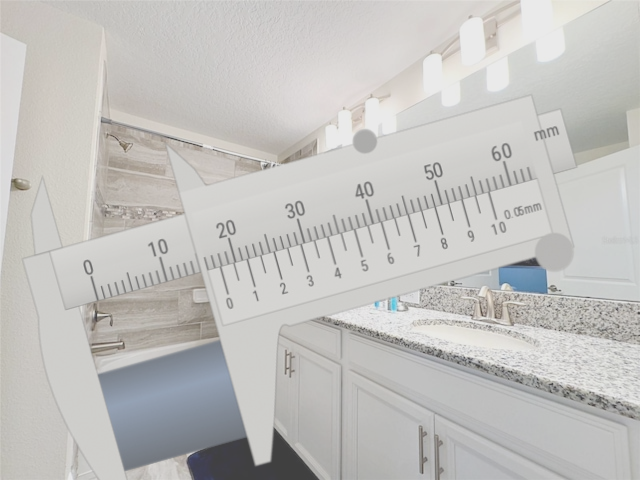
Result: 17.8 (mm)
